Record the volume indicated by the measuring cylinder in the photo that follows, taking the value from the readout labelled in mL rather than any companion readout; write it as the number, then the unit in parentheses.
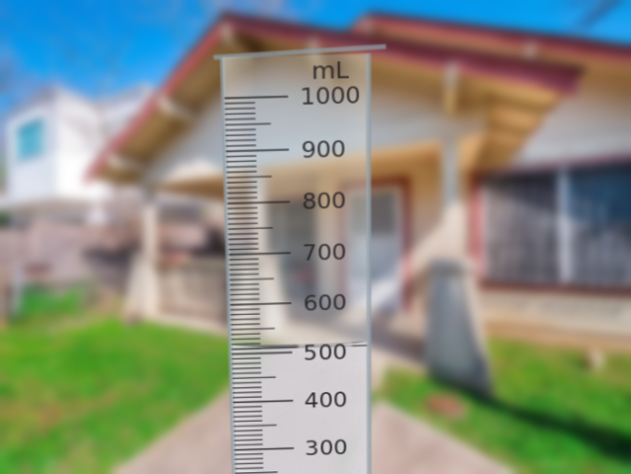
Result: 510 (mL)
